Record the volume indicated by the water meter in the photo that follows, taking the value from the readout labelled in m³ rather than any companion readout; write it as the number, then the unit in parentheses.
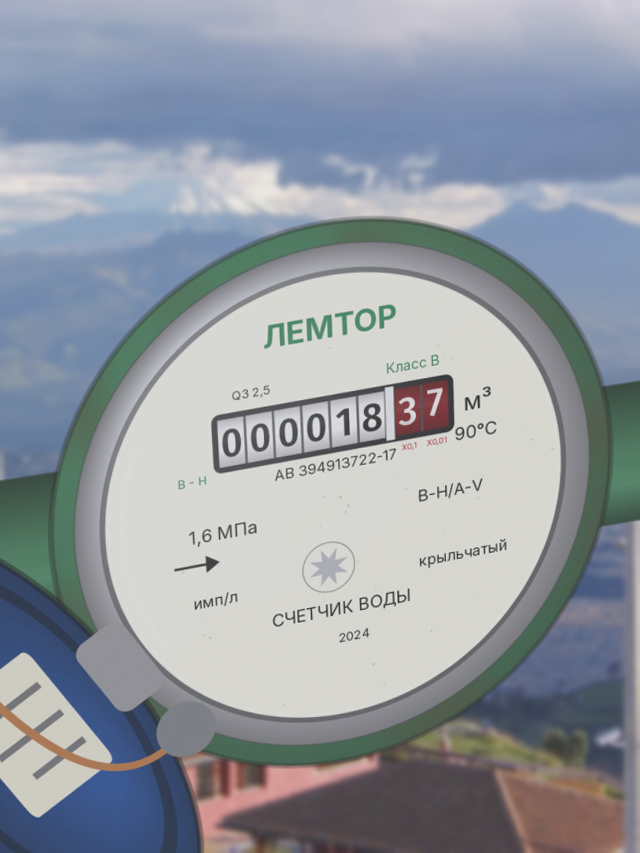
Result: 18.37 (m³)
